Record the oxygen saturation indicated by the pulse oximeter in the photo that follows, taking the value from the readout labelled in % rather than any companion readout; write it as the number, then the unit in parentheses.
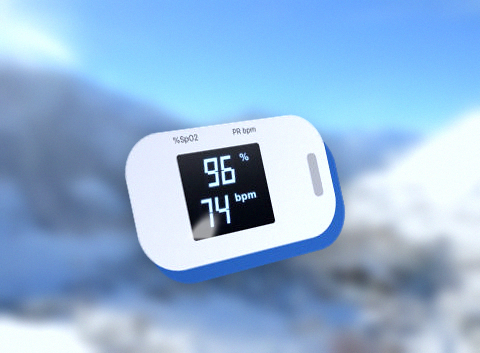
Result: 96 (%)
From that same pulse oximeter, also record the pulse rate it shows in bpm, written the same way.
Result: 74 (bpm)
